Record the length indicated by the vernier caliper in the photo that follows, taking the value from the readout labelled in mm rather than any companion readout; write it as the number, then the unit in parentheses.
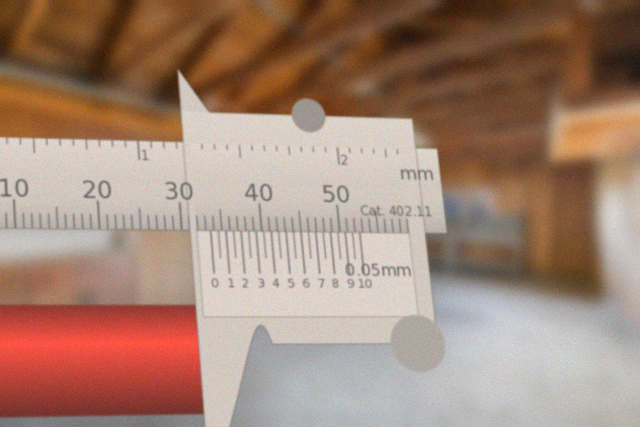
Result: 33.6 (mm)
